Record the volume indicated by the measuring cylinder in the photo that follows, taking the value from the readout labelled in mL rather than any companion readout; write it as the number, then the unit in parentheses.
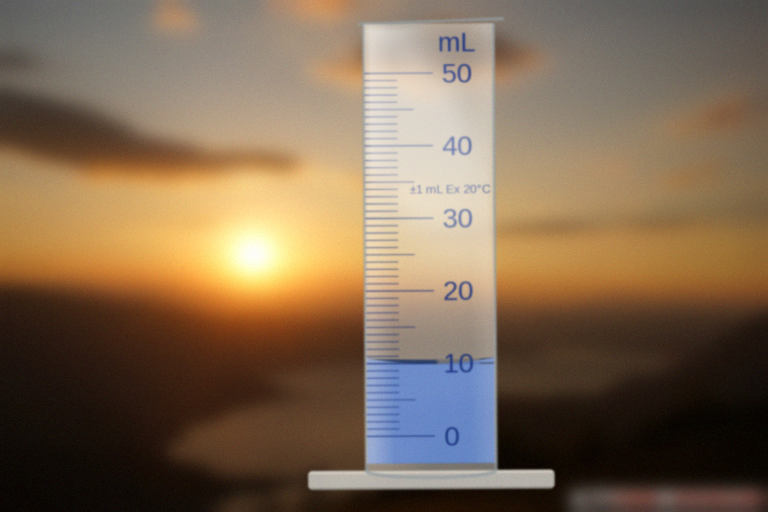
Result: 10 (mL)
